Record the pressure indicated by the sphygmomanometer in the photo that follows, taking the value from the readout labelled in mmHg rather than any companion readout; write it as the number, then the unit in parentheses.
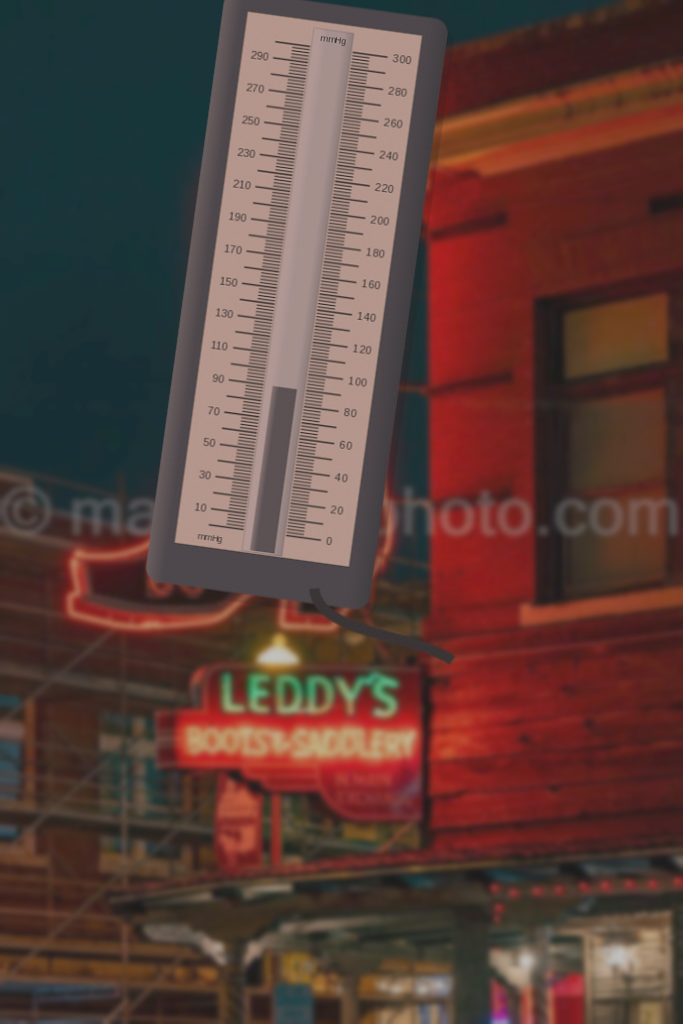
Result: 90 (mmHg)
